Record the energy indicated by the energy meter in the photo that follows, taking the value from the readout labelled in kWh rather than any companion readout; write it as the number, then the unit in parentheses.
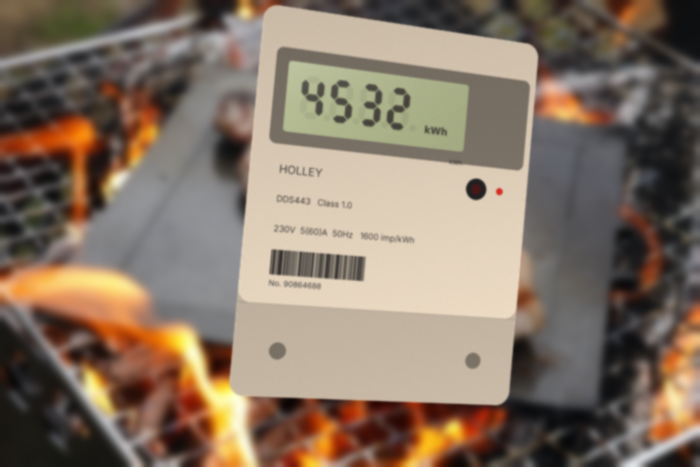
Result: 4532 (kWh)
